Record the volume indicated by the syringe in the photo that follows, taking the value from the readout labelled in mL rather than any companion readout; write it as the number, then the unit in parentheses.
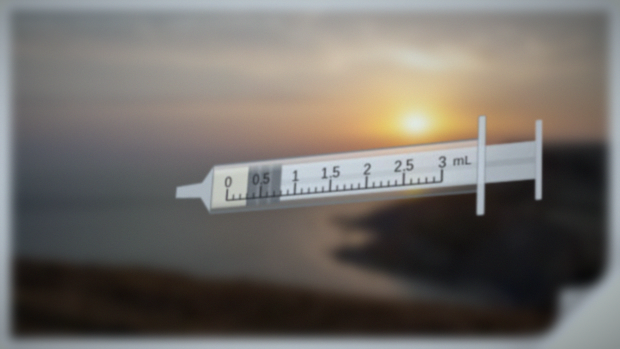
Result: 0.3 (mL)
